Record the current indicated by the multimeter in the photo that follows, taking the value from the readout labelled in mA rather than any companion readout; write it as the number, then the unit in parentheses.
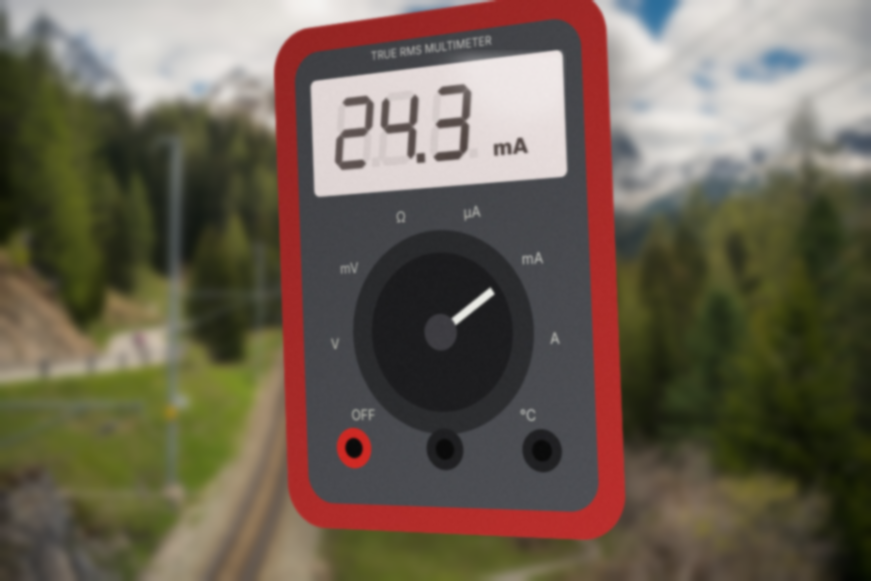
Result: 24.3 (mA)
